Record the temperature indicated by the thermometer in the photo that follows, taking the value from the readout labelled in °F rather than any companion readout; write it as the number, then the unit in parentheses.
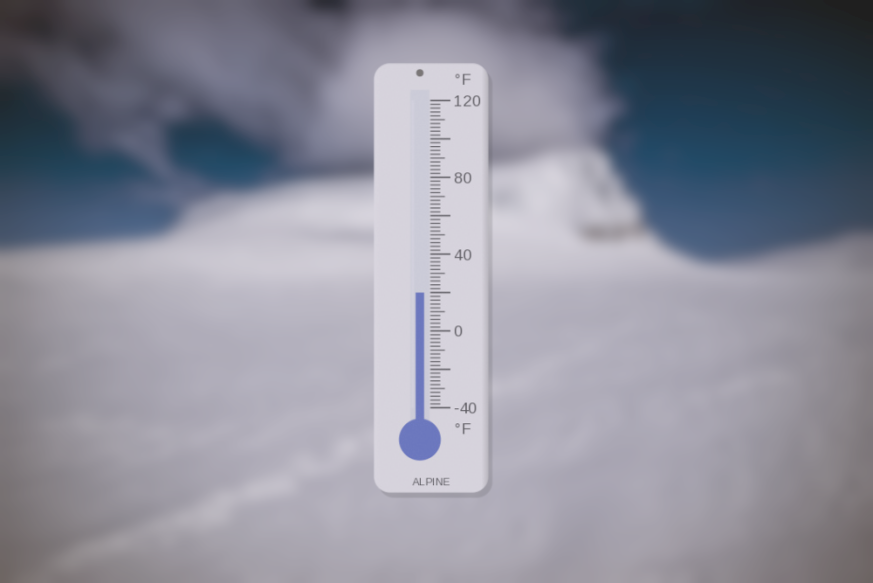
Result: 20 (°F)
